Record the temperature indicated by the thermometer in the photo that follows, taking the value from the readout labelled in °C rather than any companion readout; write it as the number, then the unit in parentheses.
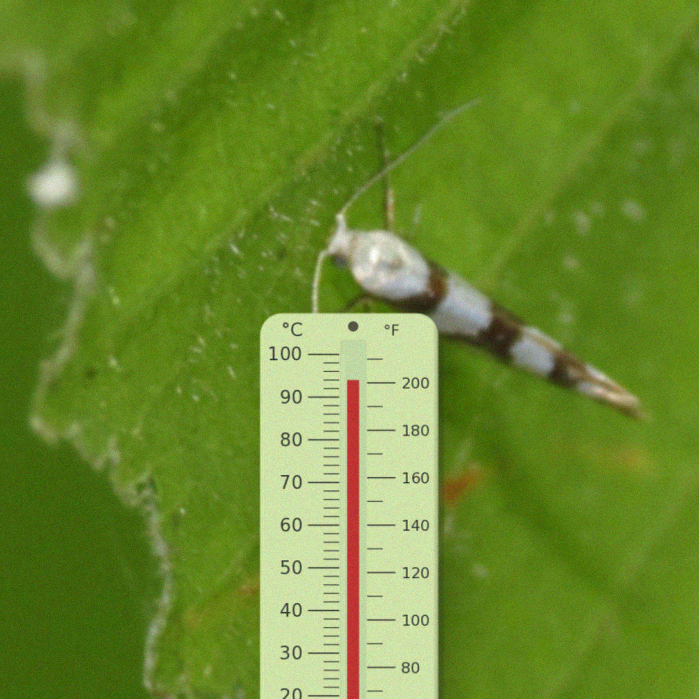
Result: 94 (°C)
